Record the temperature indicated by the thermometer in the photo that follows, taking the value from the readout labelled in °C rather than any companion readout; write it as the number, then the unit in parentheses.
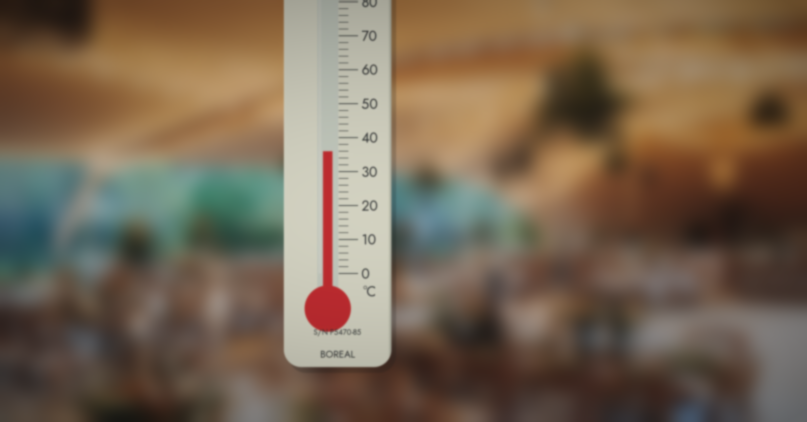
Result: 36 (°C)
